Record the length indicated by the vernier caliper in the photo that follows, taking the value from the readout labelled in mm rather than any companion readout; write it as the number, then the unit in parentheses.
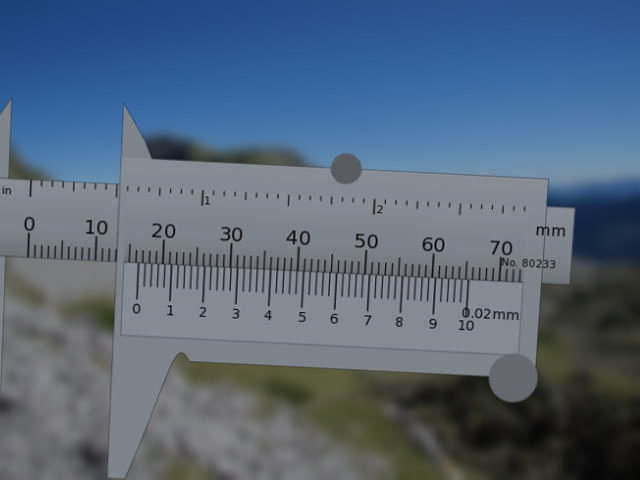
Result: 16.4 (mm)
